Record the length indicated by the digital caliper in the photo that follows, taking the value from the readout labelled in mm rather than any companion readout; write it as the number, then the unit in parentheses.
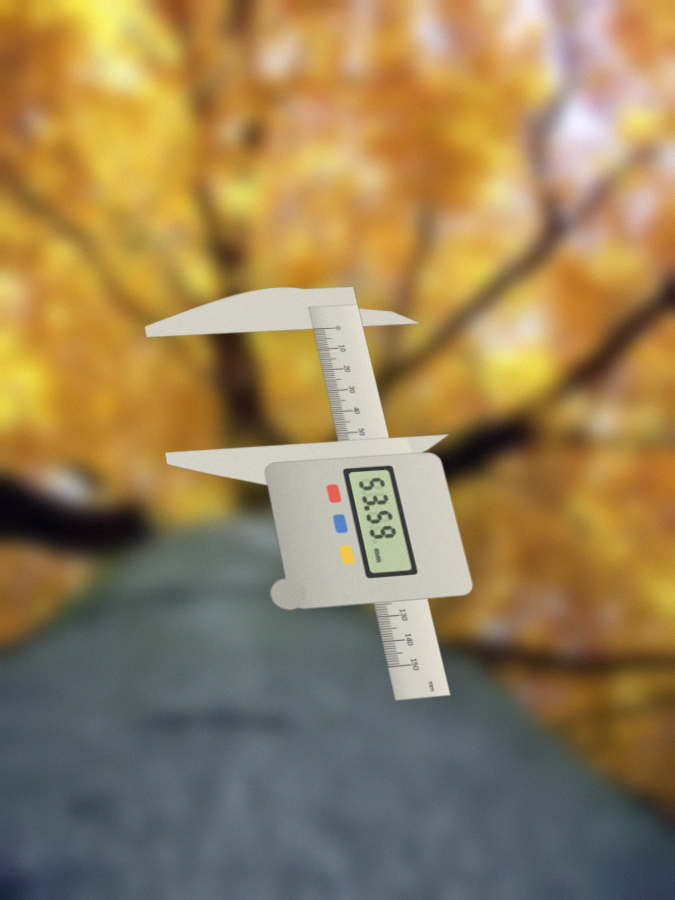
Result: 53.59 (mm)
